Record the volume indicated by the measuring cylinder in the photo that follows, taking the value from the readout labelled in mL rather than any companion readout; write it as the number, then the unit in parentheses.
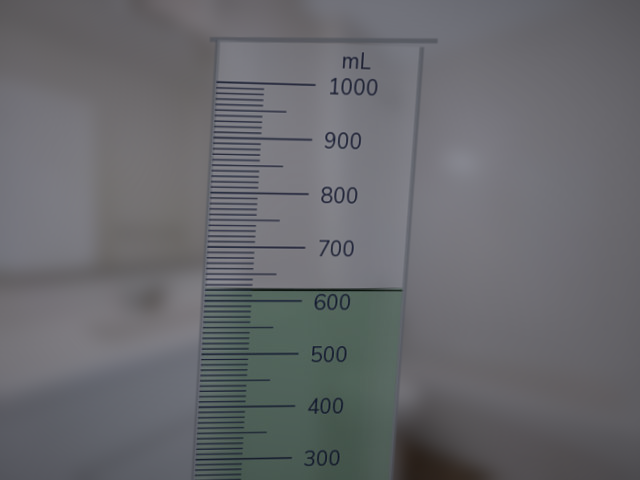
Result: 620 (mL)
